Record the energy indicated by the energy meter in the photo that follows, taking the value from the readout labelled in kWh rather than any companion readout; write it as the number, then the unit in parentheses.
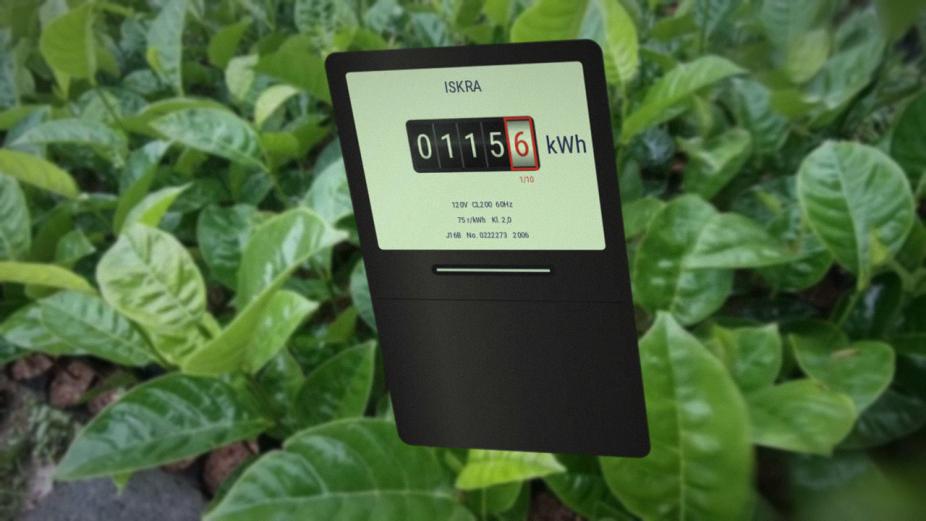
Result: 115.6 (kWh)
